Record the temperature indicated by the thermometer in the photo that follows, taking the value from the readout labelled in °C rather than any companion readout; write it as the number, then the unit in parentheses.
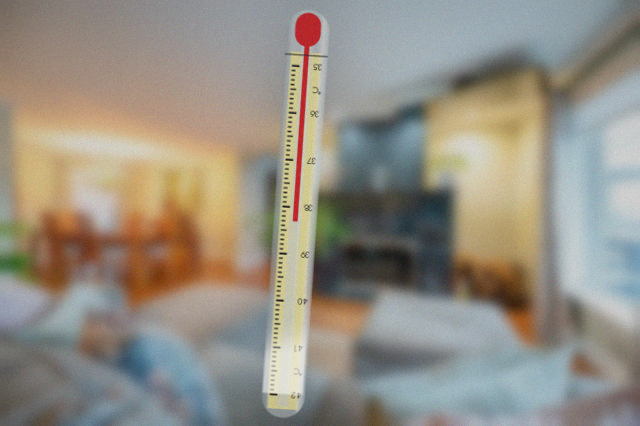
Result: 38.3 (°C)
